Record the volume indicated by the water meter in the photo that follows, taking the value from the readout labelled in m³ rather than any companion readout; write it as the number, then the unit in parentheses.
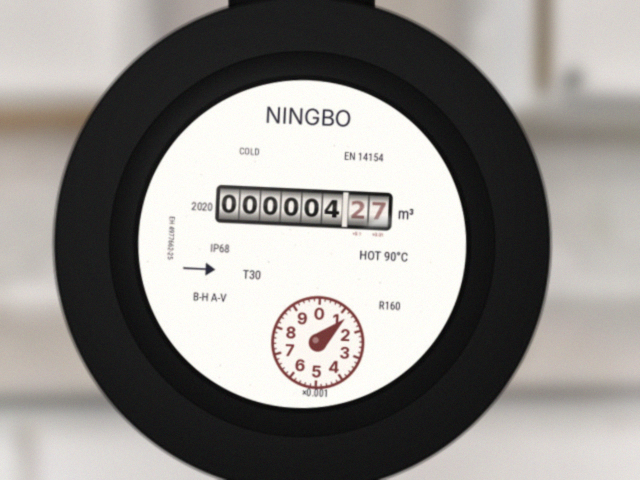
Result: 4.271 (m³)
